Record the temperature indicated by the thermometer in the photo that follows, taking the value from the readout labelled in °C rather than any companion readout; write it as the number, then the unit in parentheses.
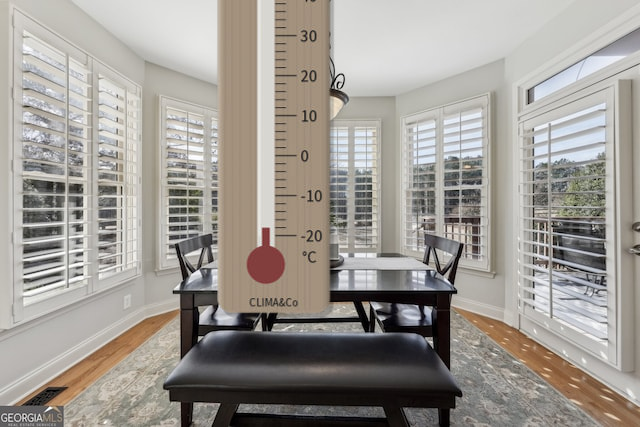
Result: -18 (°C)
